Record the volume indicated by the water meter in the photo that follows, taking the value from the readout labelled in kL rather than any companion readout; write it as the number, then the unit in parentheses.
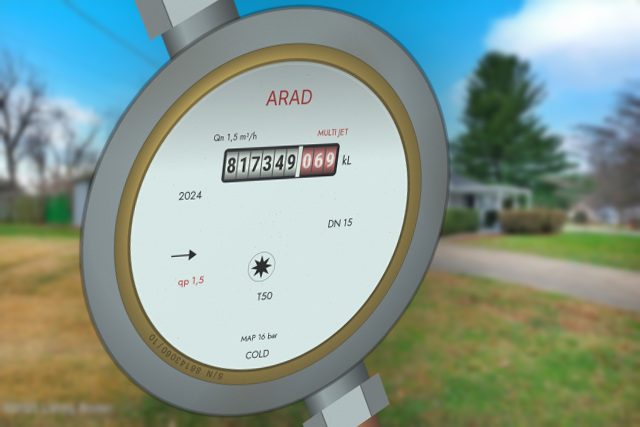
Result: 817349.069 (kL)
